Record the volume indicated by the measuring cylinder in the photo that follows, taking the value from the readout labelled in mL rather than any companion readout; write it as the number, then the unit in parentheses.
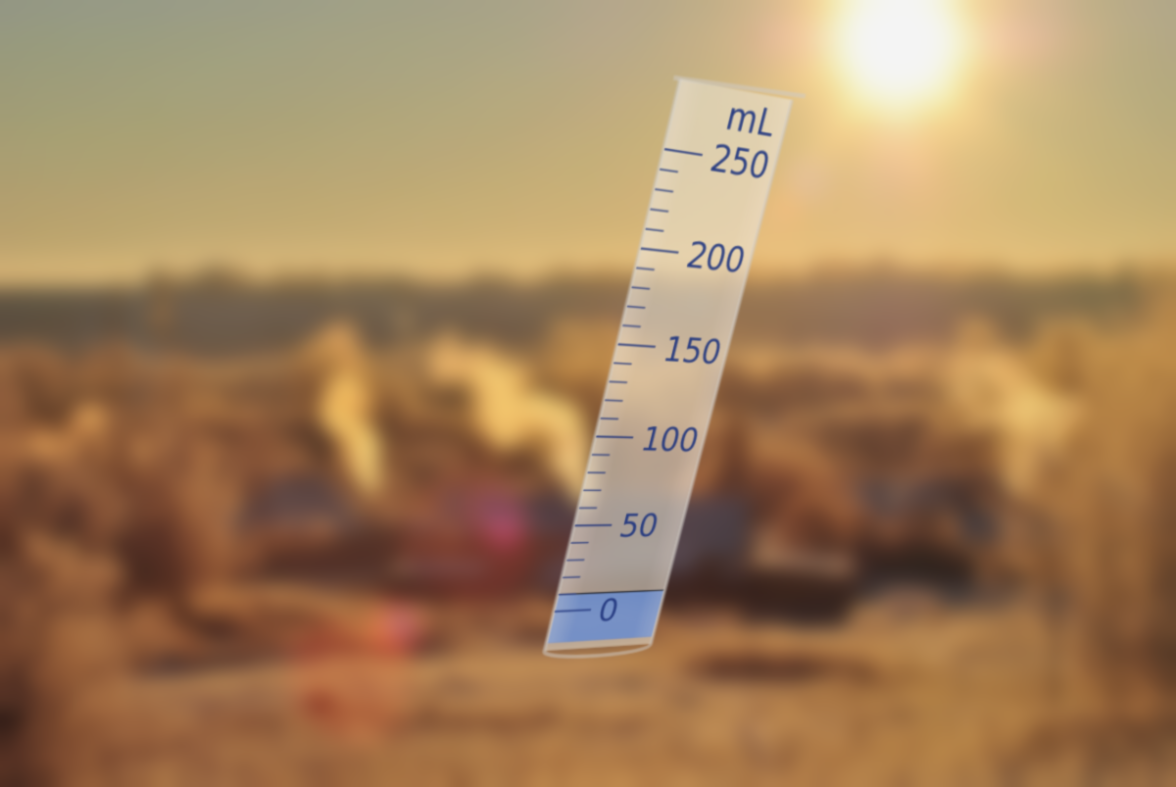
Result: 10 (mL)
